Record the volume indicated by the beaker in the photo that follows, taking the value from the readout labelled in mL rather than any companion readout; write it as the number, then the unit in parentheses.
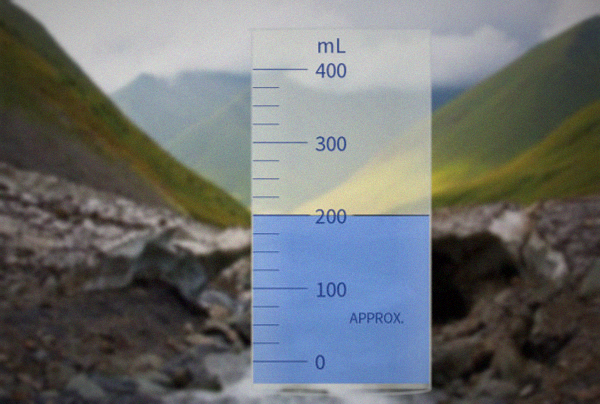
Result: 200 (mL)
